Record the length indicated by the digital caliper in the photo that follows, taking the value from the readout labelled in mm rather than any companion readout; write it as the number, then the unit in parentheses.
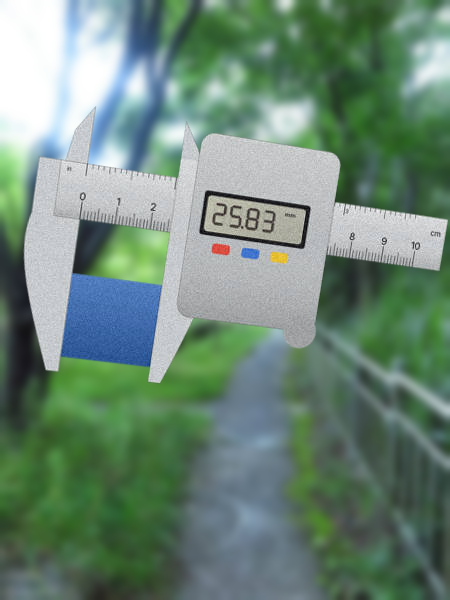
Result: 25.83 (mm)
